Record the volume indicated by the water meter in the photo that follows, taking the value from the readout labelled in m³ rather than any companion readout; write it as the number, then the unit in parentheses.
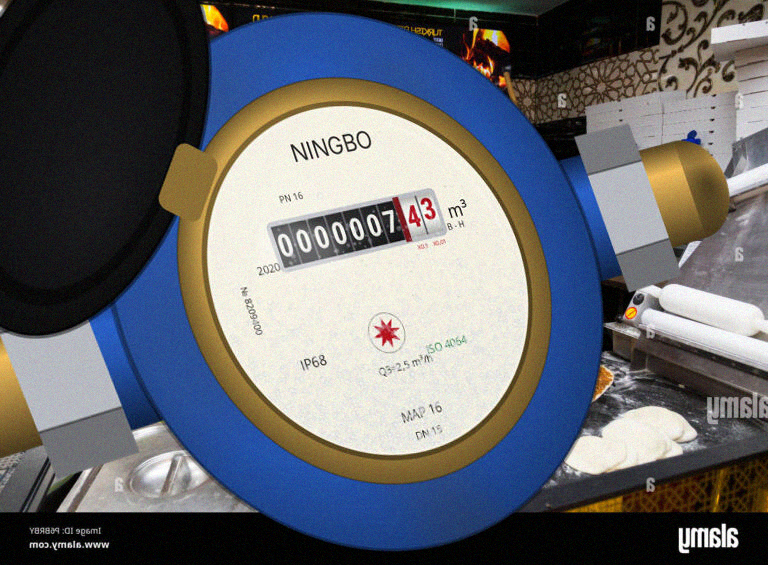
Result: 7.43 (m³)
